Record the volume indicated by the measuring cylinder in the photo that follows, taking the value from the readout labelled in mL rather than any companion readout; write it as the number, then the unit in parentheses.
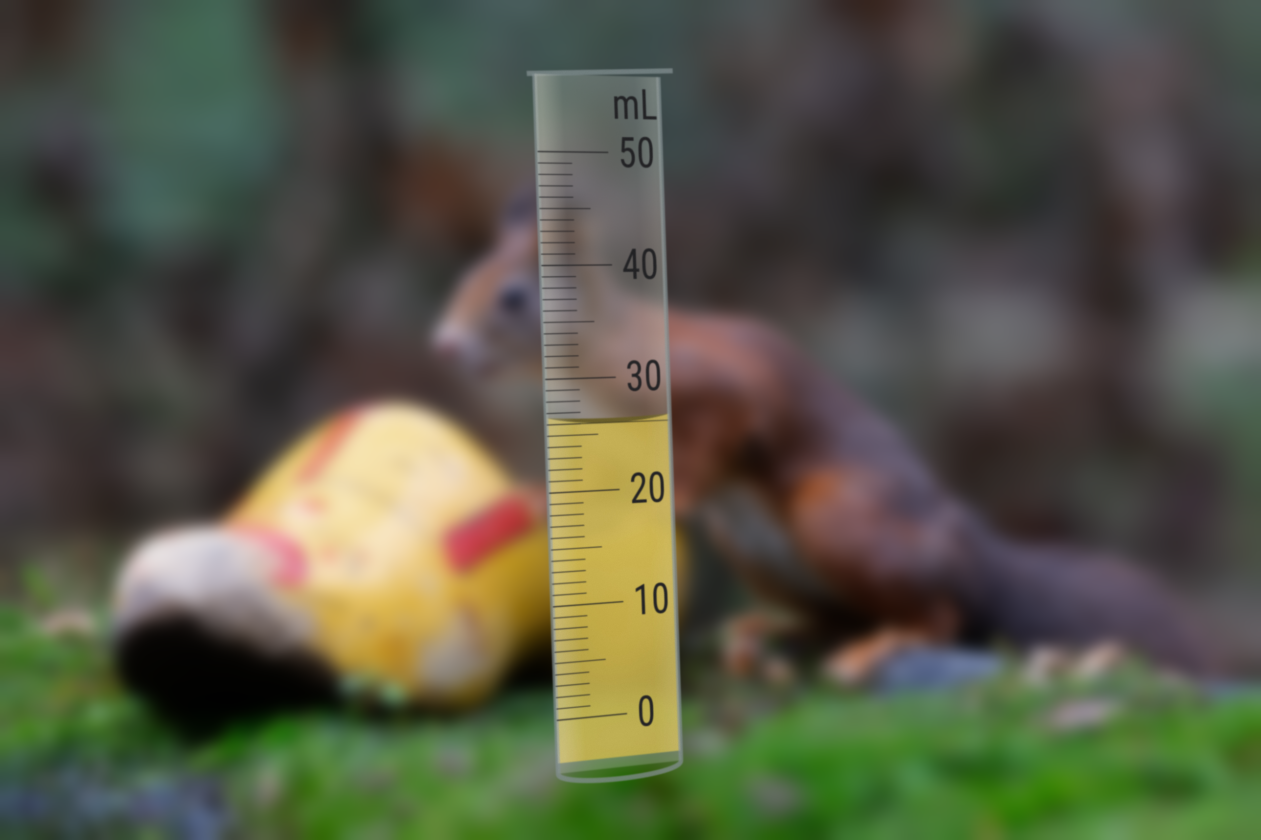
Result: 26 (mL)
